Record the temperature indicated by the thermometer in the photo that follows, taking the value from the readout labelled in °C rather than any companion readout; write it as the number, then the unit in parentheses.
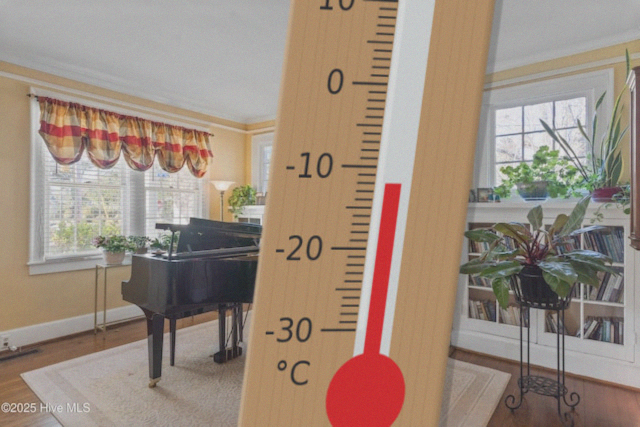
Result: -12 (°C)
